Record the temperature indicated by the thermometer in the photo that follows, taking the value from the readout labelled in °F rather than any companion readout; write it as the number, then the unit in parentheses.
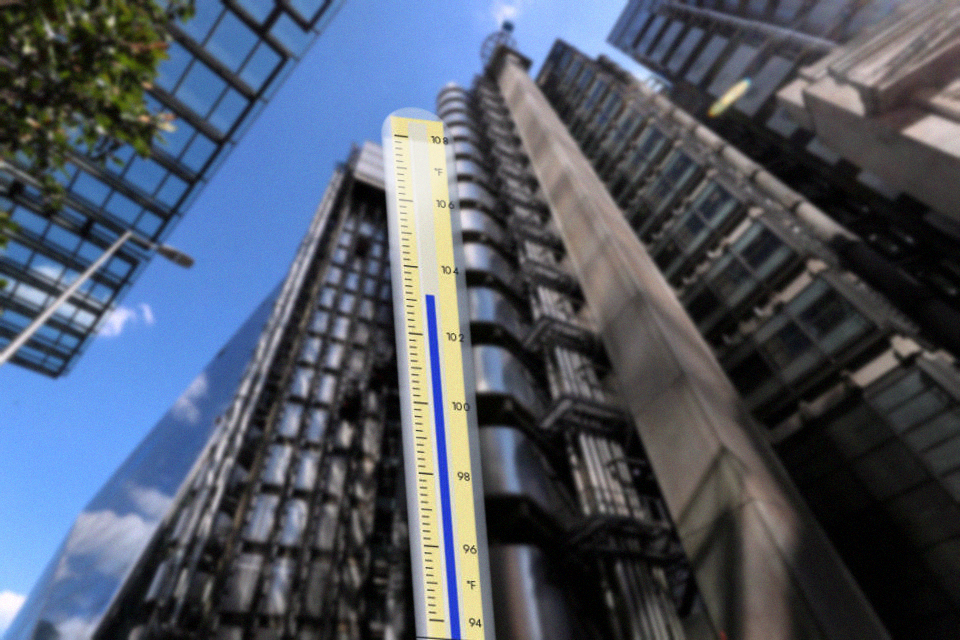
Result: 103.2 (°F)
